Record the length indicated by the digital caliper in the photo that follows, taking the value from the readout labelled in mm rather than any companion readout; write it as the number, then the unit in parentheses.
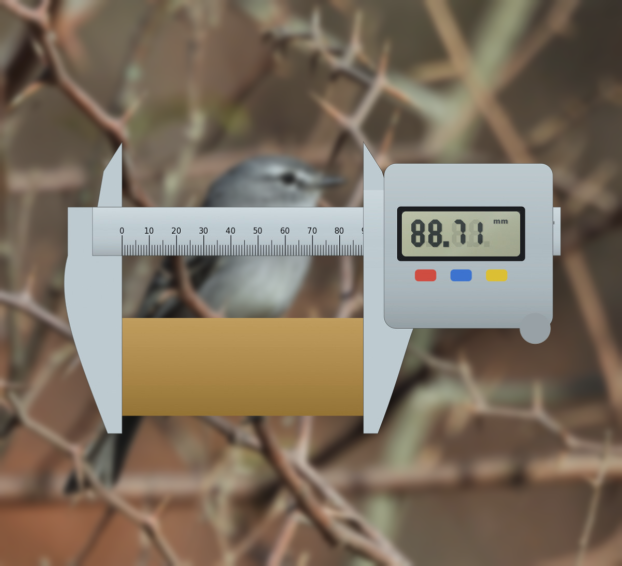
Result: 88.71 (mm)
